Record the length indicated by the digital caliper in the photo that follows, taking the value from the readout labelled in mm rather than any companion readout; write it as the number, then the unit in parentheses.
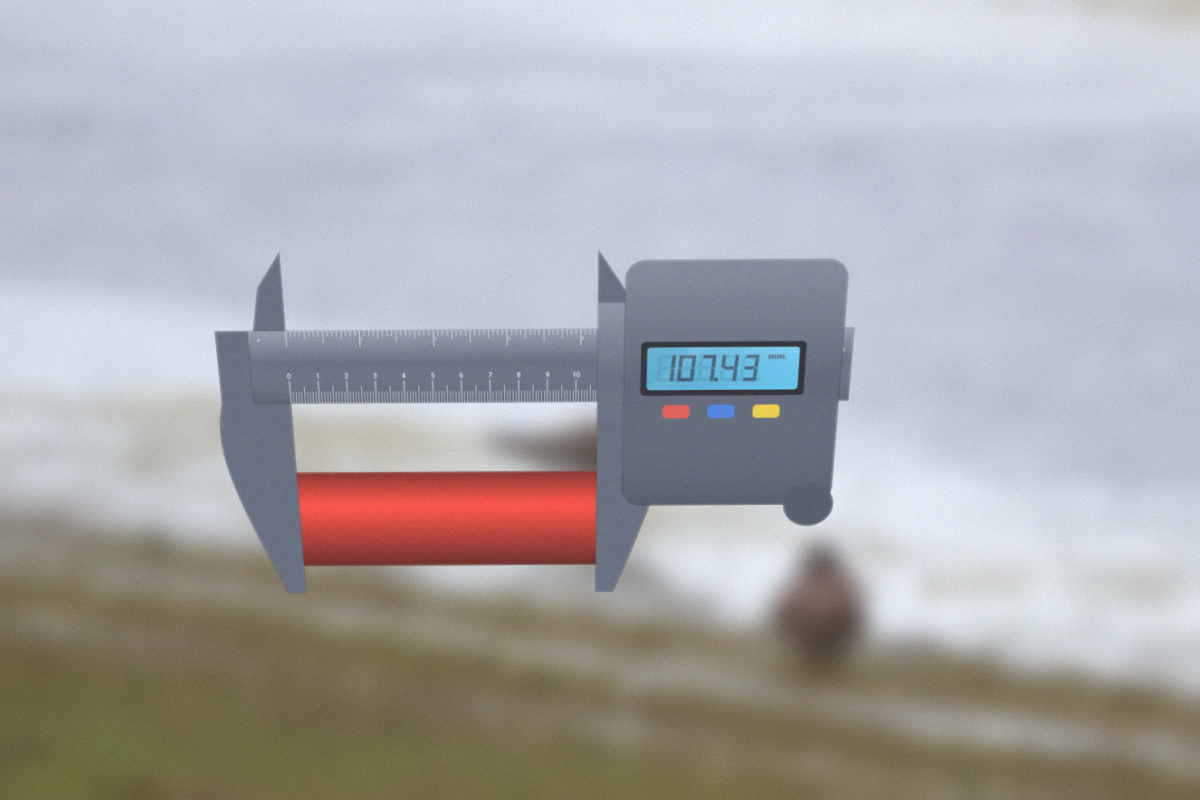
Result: 107.43 (mm)
